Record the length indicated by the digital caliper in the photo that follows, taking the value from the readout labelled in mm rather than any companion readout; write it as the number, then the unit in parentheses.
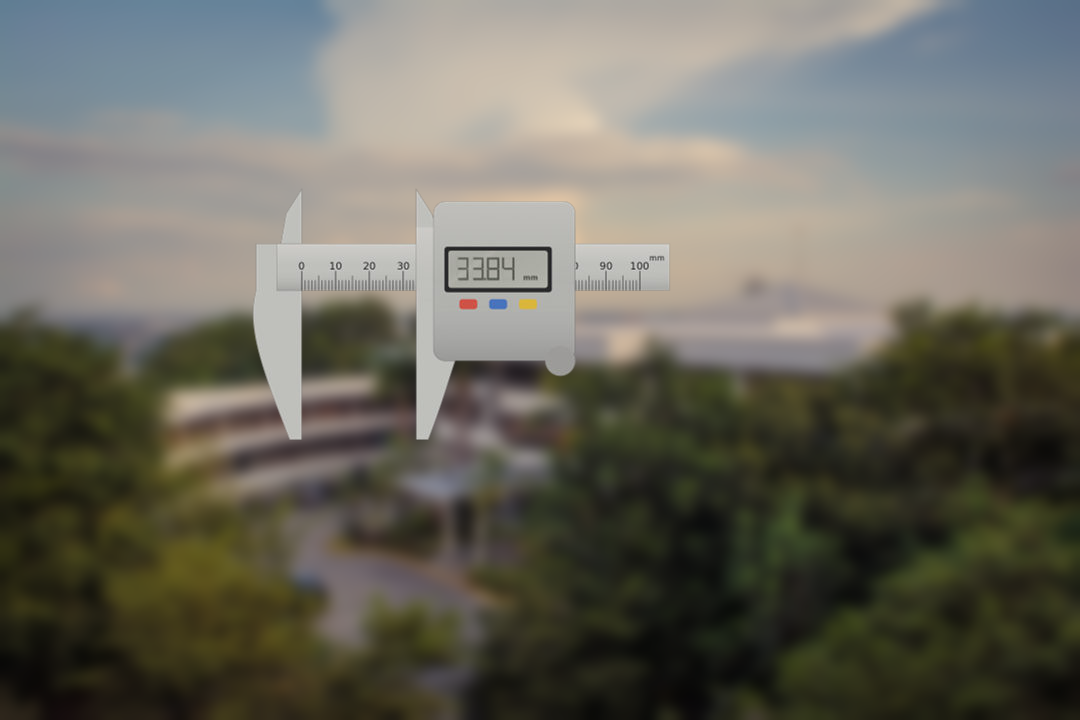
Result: 33.84 (mm)
